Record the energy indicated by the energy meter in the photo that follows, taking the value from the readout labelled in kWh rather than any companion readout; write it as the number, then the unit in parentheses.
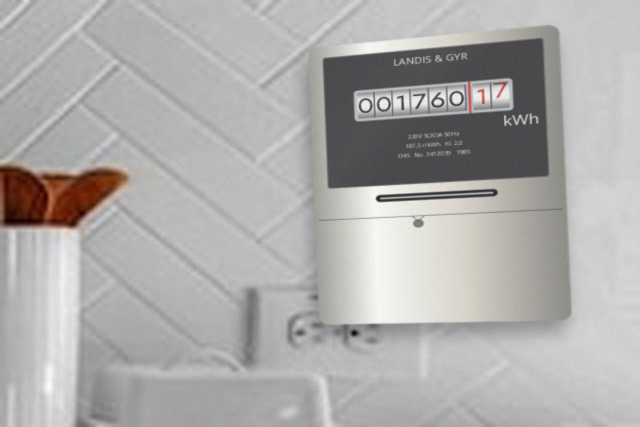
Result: 1760.17 (kWh)
